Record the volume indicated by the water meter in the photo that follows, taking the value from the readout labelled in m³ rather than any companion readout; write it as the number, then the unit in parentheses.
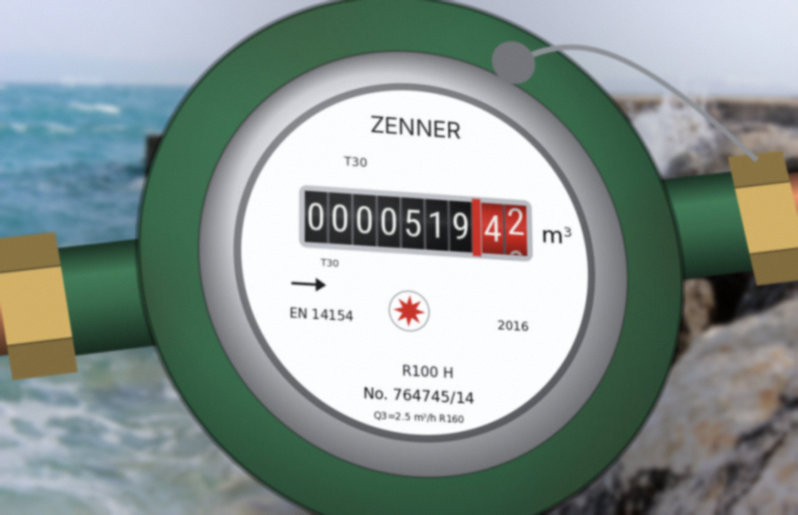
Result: 519.42 (m³)
